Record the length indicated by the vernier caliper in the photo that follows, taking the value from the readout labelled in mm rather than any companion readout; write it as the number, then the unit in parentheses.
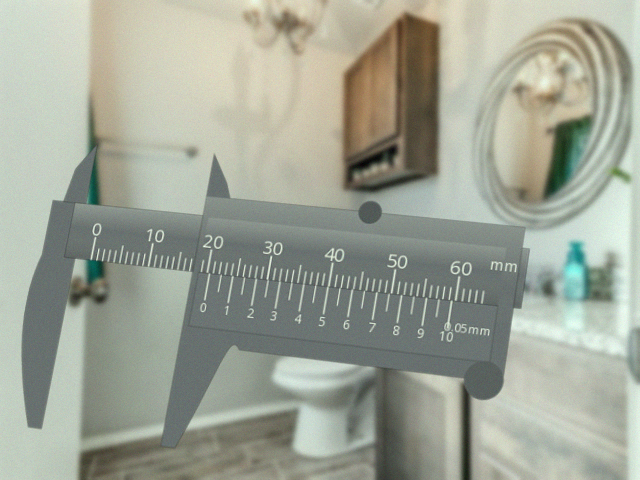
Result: 20.4 (mm)
